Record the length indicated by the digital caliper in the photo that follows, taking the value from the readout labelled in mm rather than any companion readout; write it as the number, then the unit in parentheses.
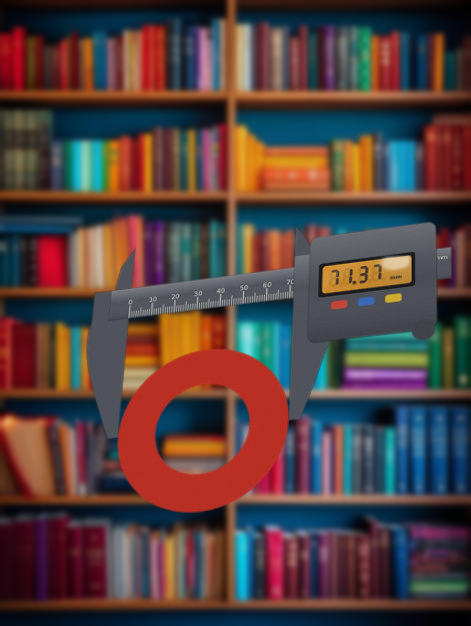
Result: 71.37 (mm)
